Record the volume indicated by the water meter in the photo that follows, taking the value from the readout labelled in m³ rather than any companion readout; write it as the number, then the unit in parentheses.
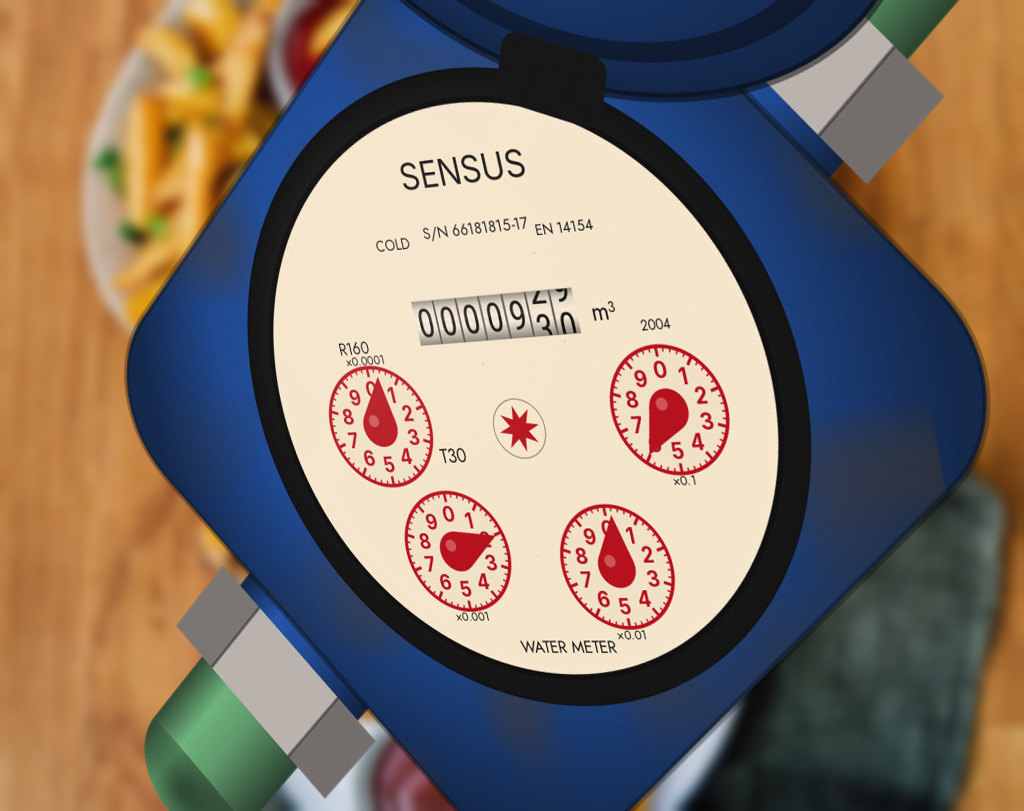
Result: 929.6020 (m³)
